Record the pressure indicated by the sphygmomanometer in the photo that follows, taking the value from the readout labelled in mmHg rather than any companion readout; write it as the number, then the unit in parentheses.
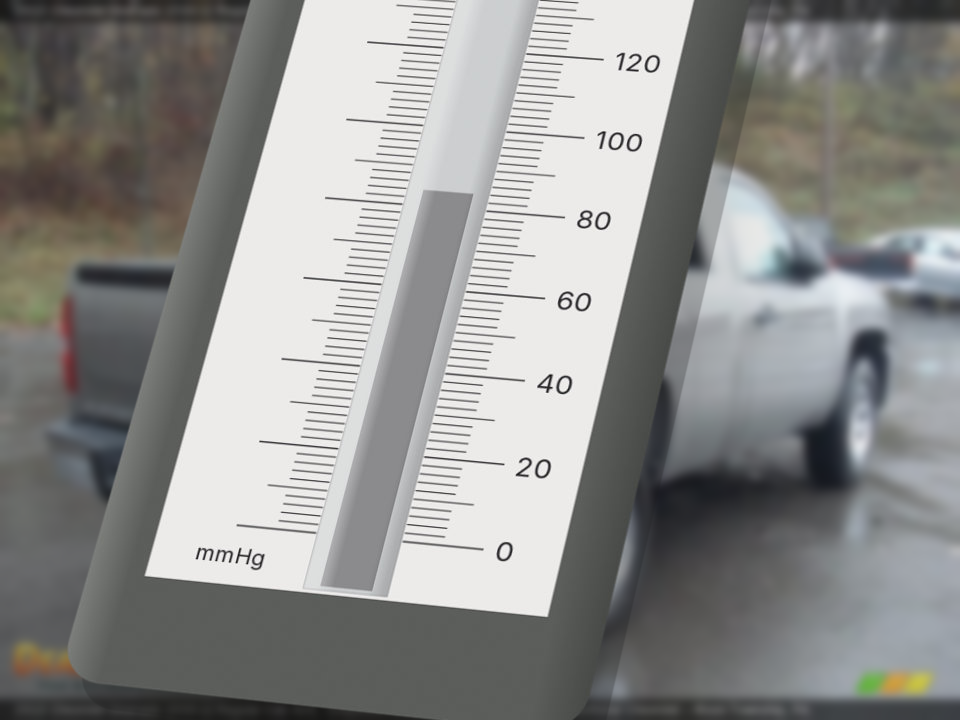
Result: 84 (mmHg)
